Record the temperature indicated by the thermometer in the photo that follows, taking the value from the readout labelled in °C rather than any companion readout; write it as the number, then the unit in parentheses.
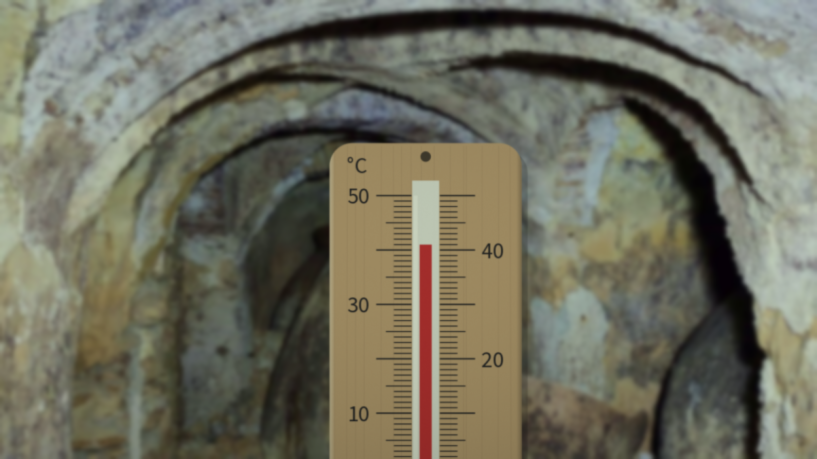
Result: 41 (°C)
